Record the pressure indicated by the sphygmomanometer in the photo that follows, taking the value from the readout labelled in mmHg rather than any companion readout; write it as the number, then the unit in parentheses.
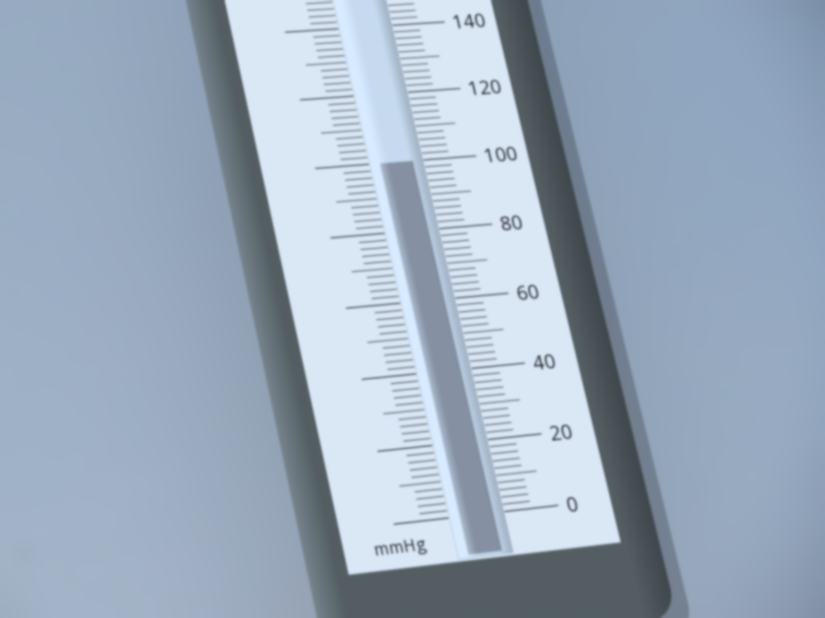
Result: 100 (mmHg)
